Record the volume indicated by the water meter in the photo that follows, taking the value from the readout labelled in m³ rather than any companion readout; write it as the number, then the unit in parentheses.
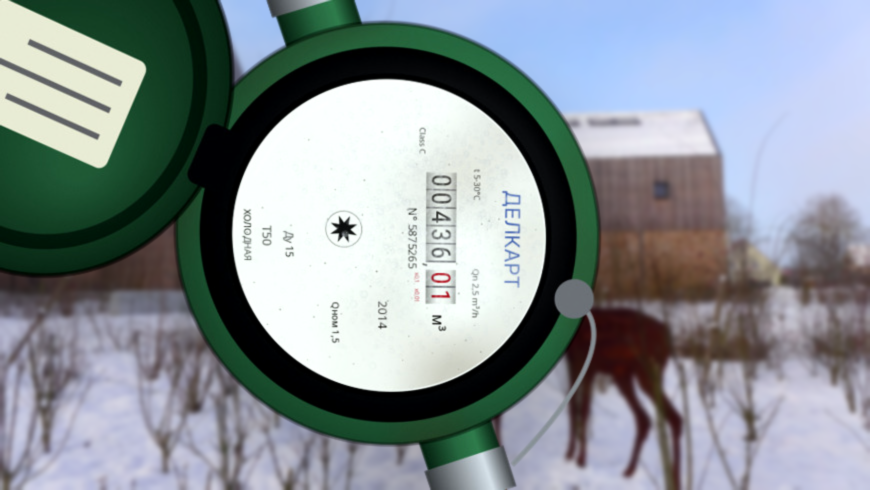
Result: 436.01 (m³)
